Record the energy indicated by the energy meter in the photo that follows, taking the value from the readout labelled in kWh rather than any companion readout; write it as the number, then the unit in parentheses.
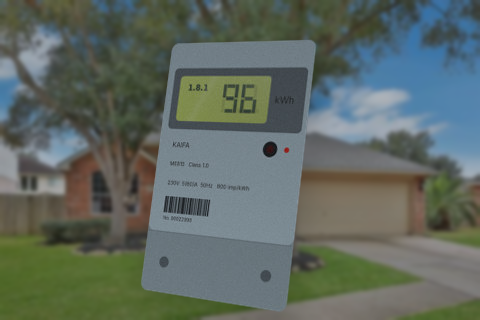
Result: 96 (kWh)
